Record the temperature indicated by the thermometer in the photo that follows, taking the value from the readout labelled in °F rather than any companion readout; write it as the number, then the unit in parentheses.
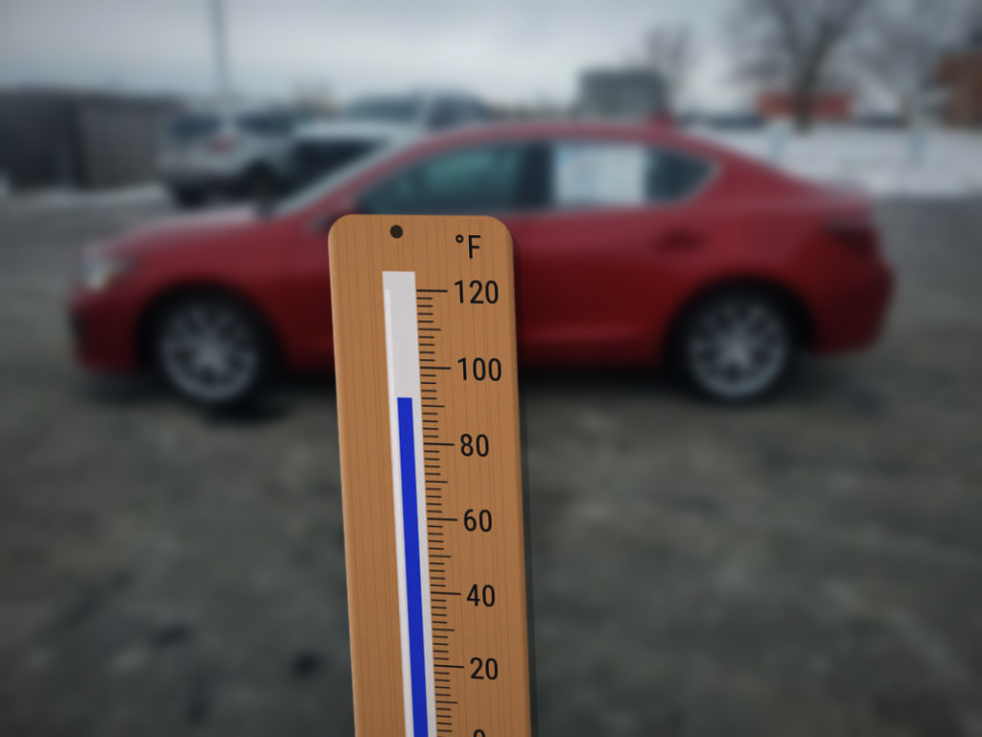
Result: 92 (°F)
